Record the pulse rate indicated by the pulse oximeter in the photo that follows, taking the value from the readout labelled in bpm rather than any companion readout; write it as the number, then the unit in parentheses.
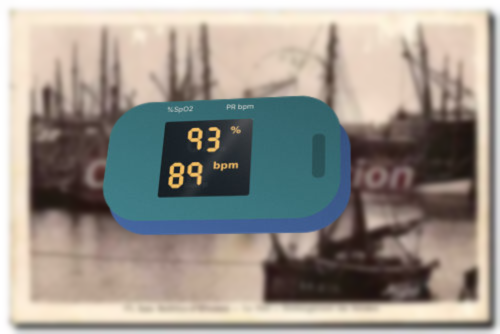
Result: 89 (bpm)
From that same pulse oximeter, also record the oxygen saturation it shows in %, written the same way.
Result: 93 (%)
